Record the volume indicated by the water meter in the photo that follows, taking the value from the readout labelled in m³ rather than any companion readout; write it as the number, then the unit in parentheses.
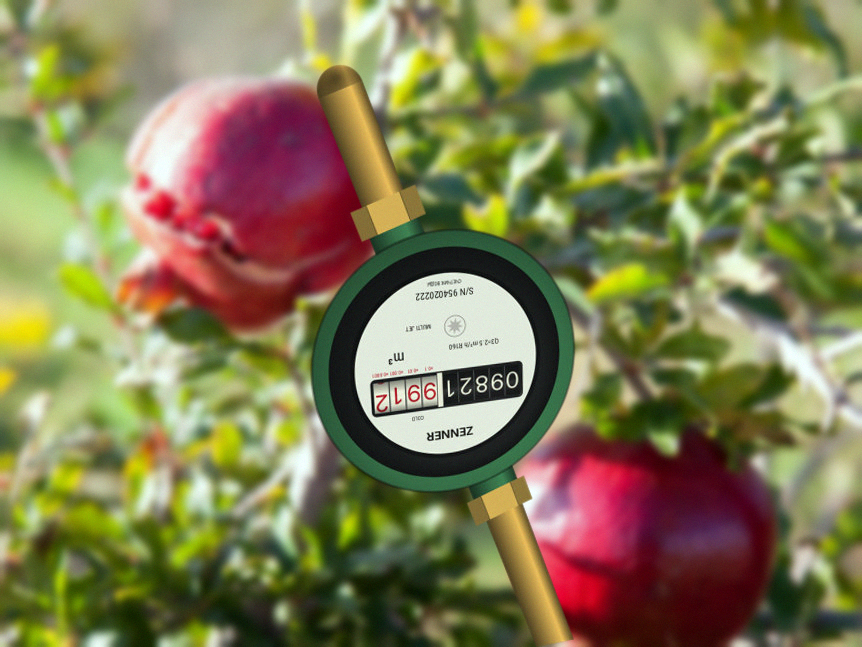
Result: 9821.9912 (m³)
